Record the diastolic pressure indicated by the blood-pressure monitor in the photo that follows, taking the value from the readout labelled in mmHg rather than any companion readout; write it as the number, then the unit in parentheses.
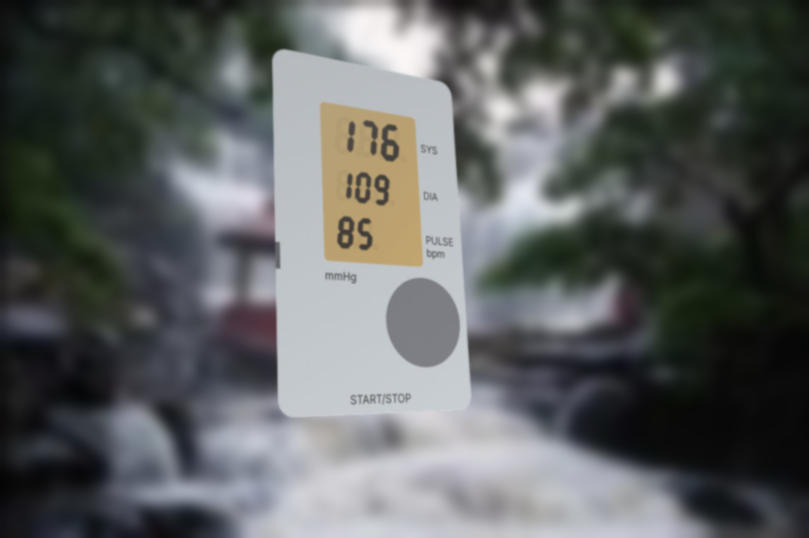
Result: 109 (mmHg)
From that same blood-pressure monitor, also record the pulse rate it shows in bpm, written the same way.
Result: 85 (bpm)
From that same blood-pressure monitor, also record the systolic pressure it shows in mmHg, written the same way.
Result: 176 (mmHg)
